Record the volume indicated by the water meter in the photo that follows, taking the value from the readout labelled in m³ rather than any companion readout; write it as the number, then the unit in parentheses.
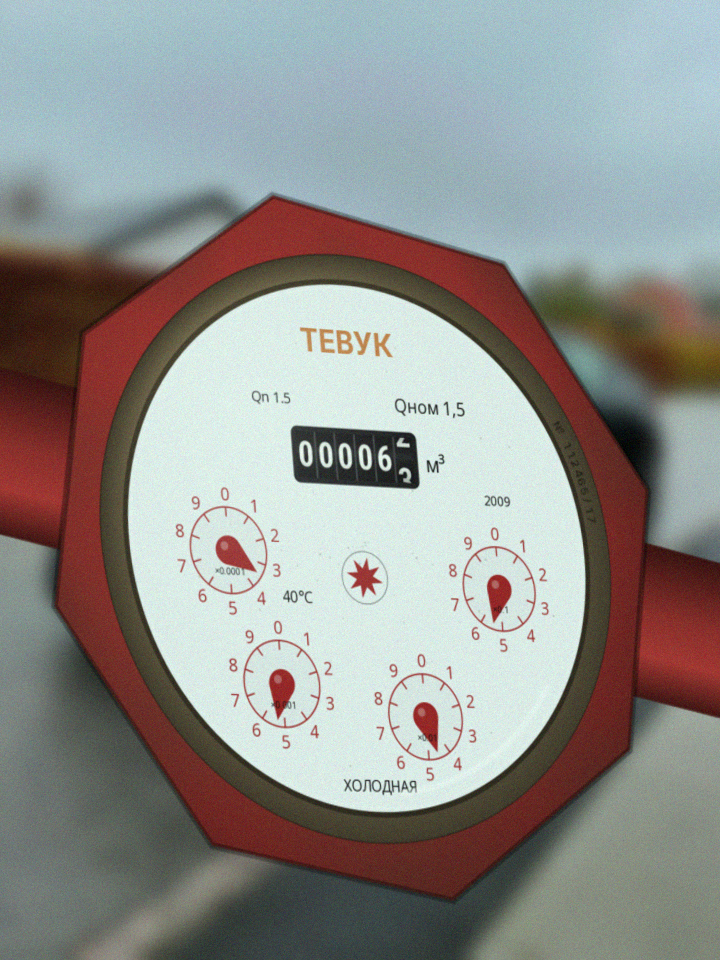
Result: 62.5453 (m³)
